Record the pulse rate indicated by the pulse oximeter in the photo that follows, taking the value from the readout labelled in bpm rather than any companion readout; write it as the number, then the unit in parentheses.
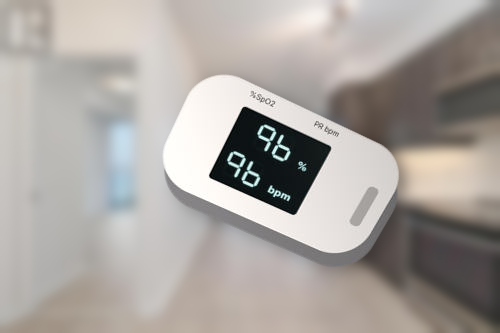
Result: 96 (bpm)
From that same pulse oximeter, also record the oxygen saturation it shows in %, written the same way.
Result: 96 (%)
